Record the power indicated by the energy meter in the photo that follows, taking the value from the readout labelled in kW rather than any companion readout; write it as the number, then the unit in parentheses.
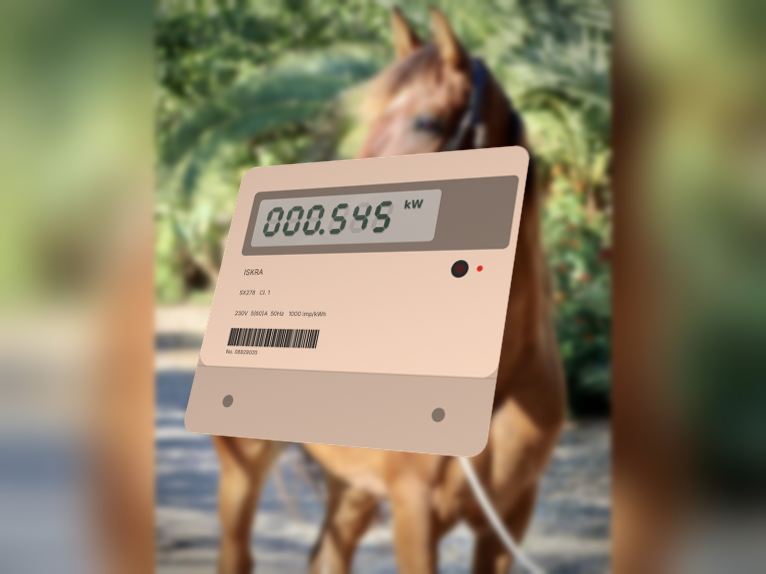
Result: 0.545 (kW)
